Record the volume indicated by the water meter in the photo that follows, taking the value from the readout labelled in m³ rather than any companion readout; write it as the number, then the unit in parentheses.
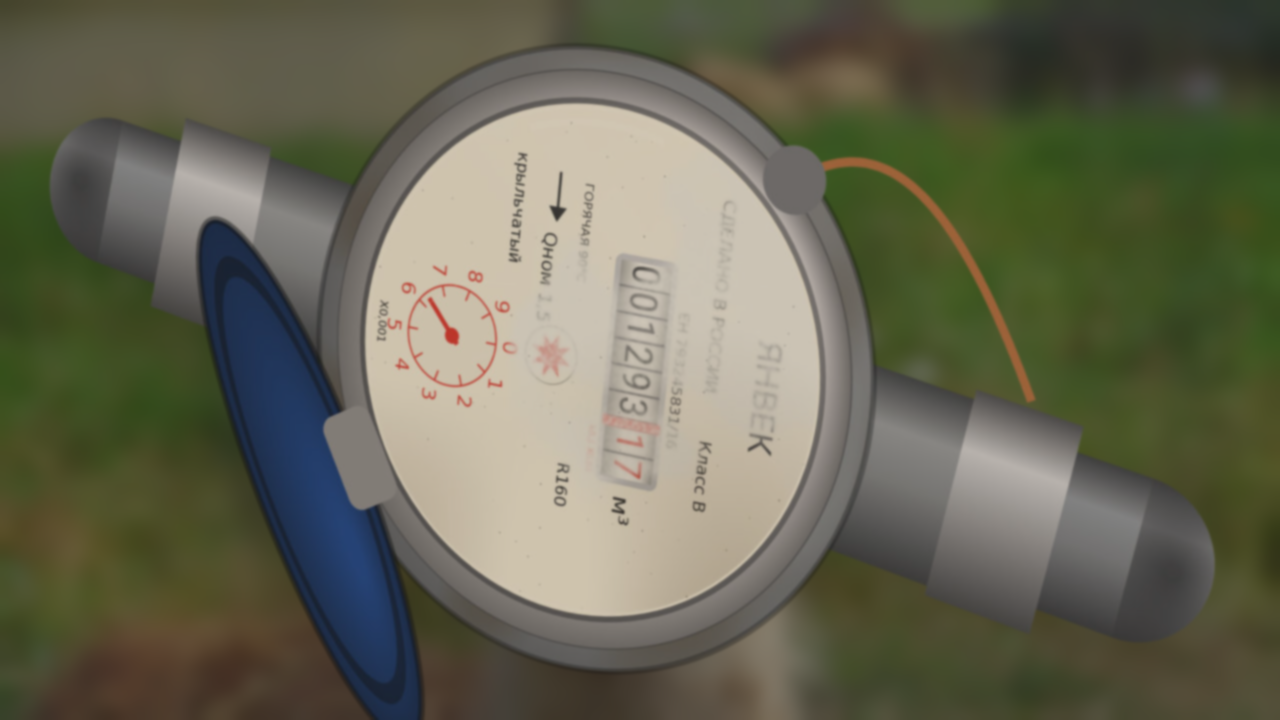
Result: 1293.176 (m³)
